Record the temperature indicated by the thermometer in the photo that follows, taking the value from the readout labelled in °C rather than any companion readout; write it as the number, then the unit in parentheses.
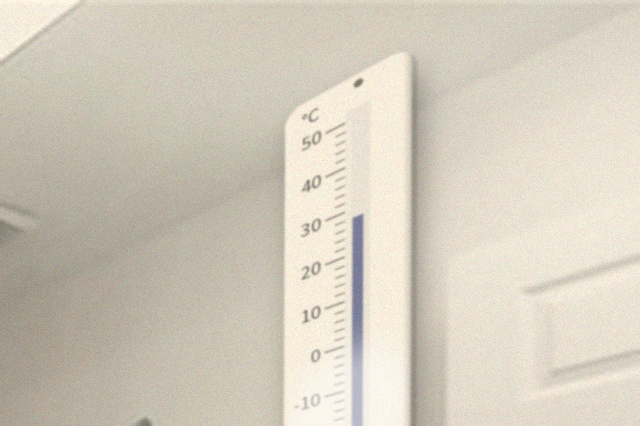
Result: 28 (°C)
